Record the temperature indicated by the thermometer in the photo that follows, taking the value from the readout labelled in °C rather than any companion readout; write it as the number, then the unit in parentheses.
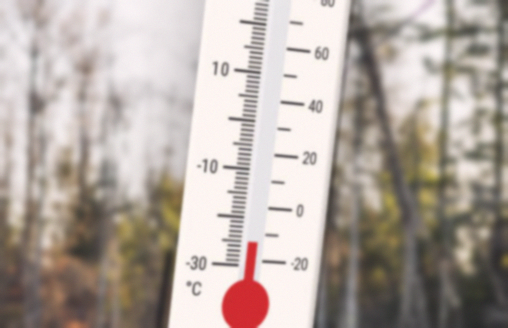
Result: -25 (°C)
